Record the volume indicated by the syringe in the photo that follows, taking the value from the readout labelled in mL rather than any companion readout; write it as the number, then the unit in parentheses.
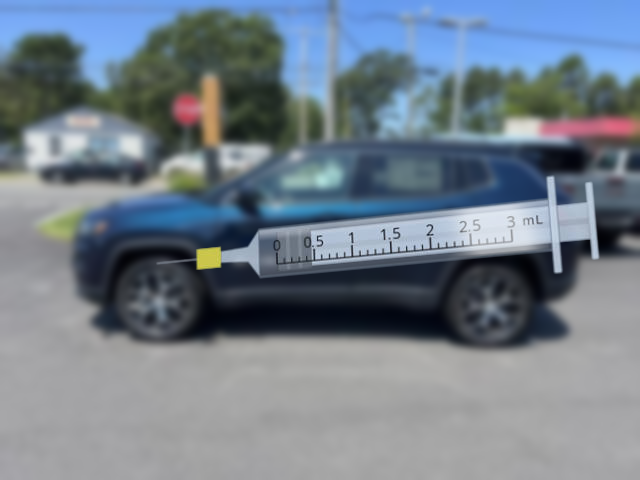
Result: 0 (mL)
